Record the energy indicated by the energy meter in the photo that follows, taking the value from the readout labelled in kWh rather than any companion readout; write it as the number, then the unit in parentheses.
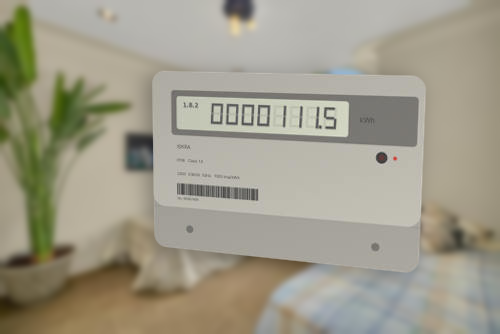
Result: 111.5 (kWh)
